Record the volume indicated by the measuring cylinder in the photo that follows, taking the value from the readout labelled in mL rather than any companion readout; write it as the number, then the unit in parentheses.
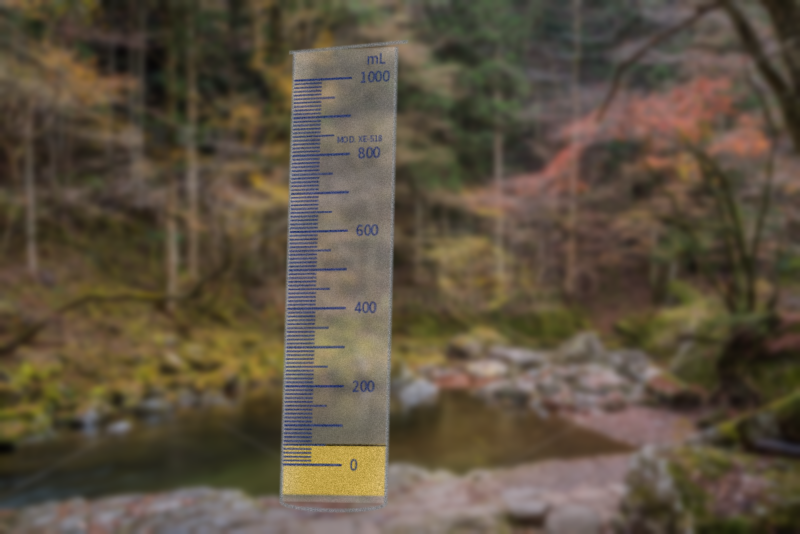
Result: 50 (mL)
